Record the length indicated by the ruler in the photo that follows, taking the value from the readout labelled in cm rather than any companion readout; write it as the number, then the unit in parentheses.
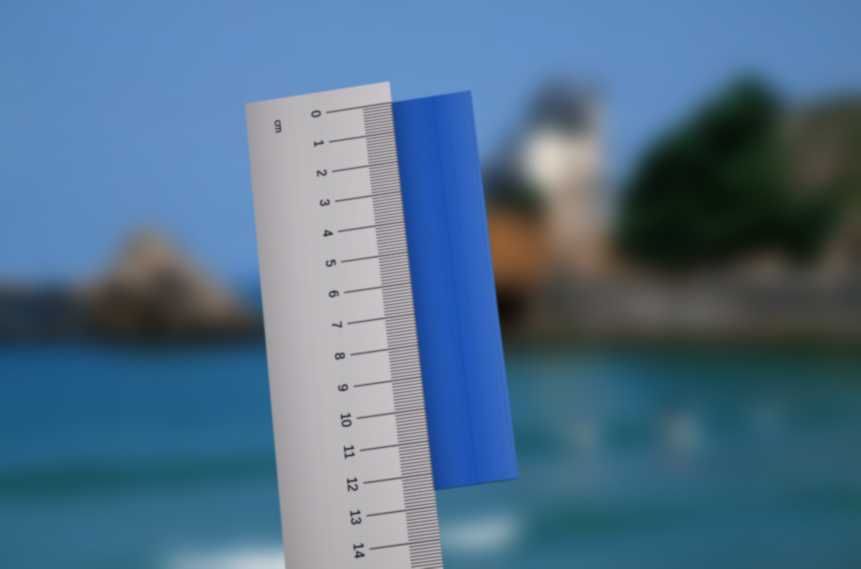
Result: 12.5 (cm)
